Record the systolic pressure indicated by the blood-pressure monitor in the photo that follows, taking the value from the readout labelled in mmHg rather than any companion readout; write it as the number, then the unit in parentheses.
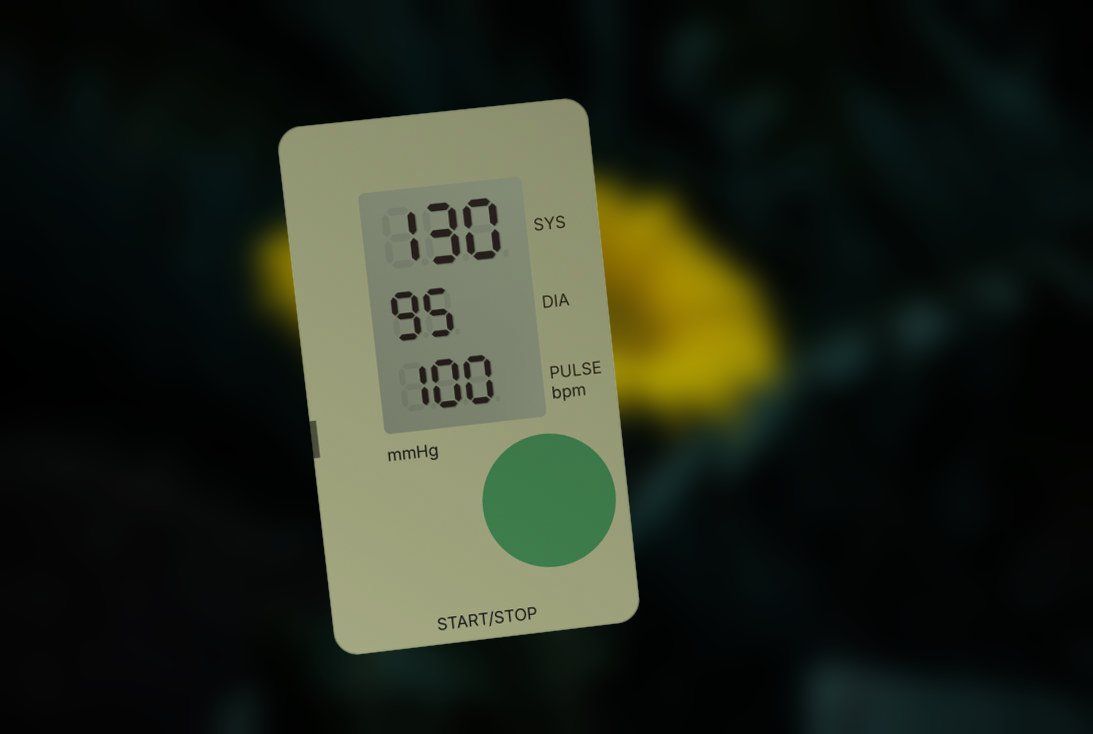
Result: 130 (mmHg)
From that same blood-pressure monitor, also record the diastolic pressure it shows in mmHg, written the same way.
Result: 95 (mmHg)
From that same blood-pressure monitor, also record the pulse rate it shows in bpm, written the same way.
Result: 100 (bpm)
